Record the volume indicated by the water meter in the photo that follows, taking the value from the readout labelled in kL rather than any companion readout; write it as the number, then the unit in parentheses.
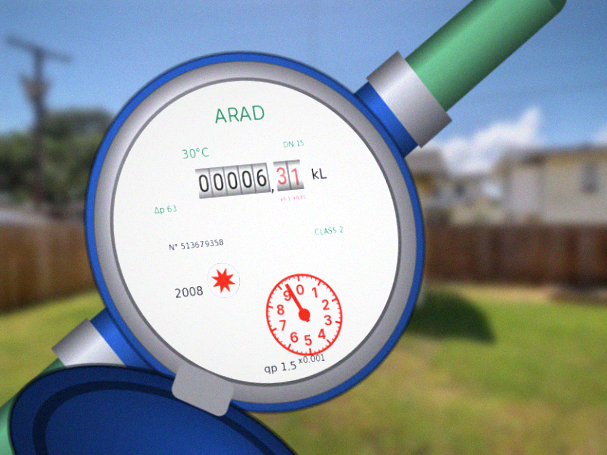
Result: 6.309 (kL)
